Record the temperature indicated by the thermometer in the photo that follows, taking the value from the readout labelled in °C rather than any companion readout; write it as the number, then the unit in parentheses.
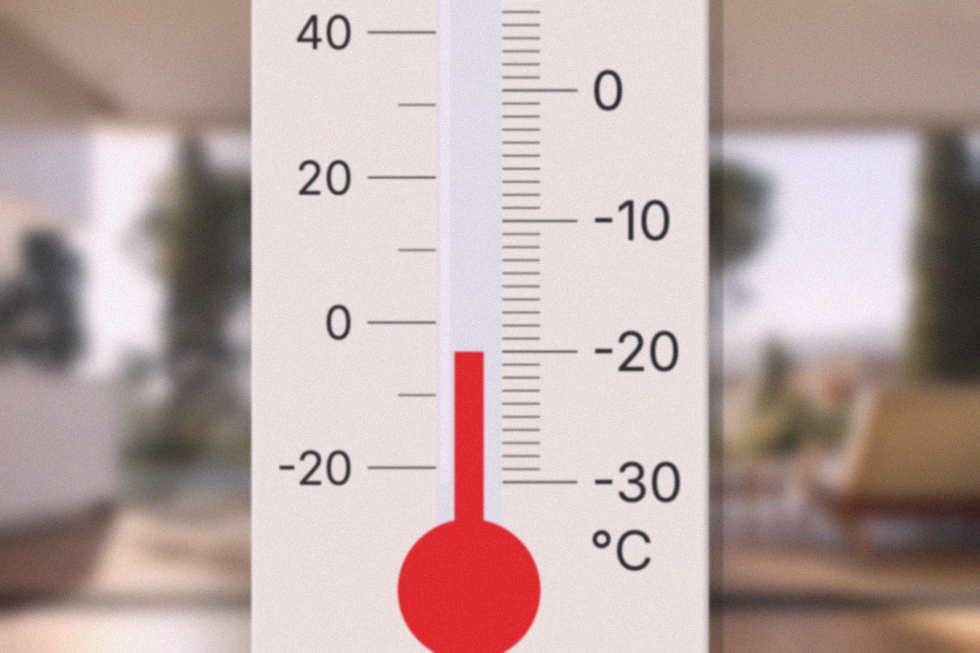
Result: -20 (°C)
